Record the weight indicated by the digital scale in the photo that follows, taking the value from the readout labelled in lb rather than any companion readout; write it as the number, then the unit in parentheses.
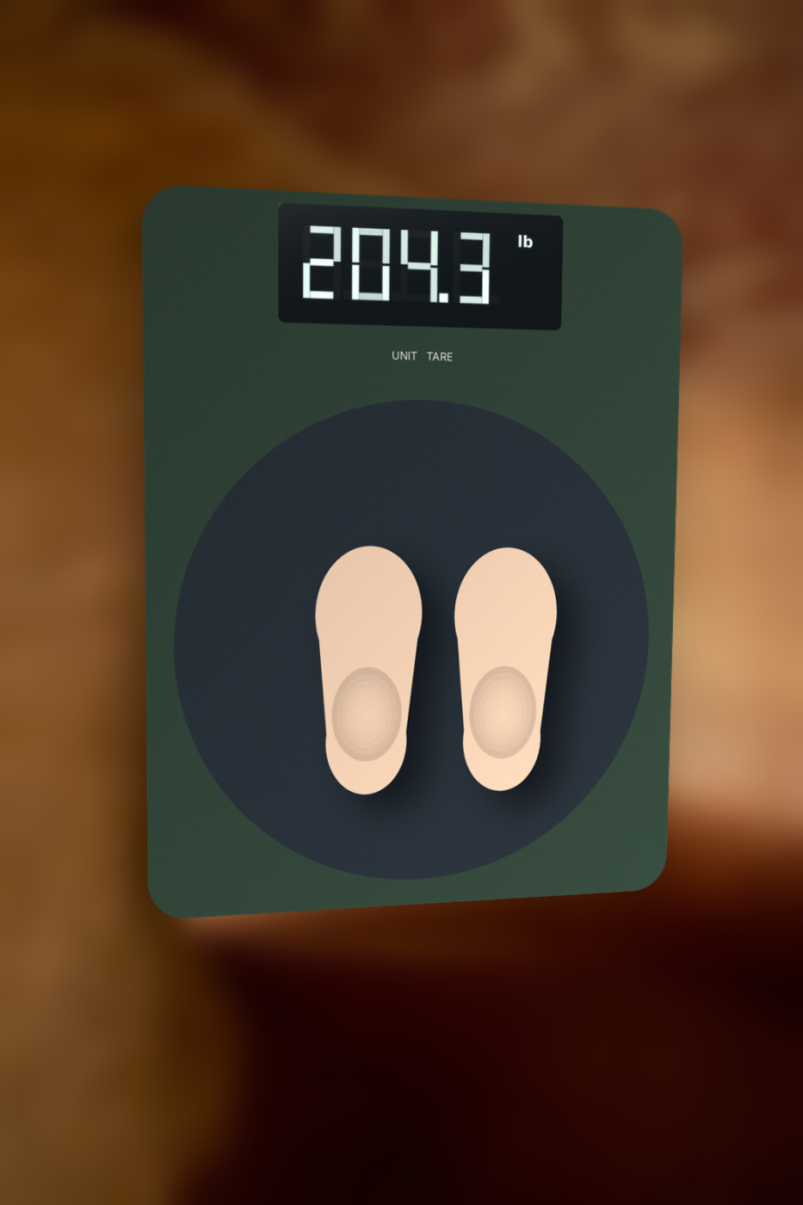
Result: 204.3 (lb)
